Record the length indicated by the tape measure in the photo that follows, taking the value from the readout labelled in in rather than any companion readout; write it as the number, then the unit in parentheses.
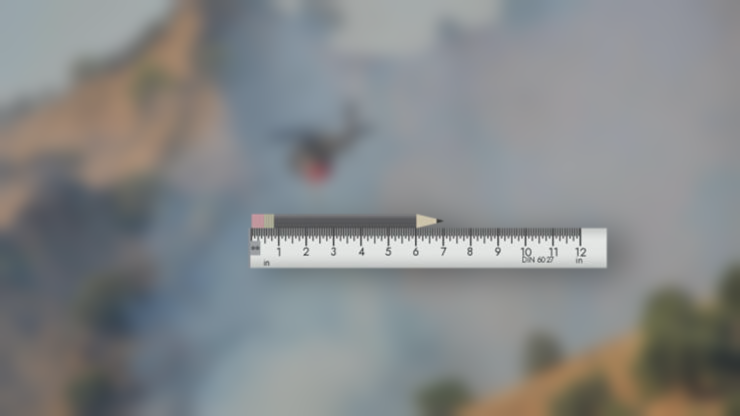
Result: 7 (in)
